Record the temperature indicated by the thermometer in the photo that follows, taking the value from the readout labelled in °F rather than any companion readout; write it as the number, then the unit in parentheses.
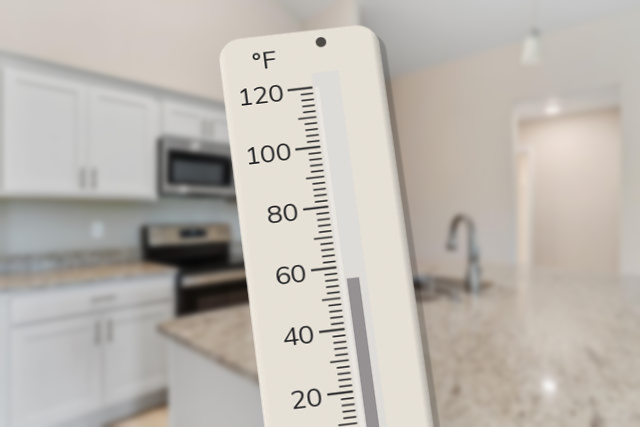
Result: 56 (°F)
